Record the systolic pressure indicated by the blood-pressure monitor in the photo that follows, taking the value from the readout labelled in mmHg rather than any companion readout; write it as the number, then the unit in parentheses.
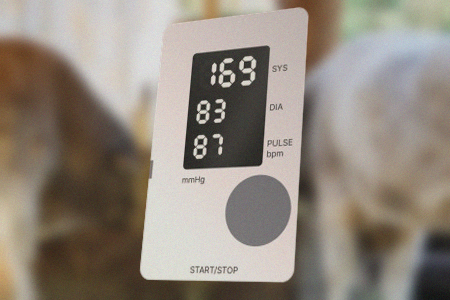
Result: 169 (mmHg)
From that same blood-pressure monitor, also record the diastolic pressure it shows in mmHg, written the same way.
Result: 83 (mmHg)
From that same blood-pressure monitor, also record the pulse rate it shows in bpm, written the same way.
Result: 87 (bpm)
